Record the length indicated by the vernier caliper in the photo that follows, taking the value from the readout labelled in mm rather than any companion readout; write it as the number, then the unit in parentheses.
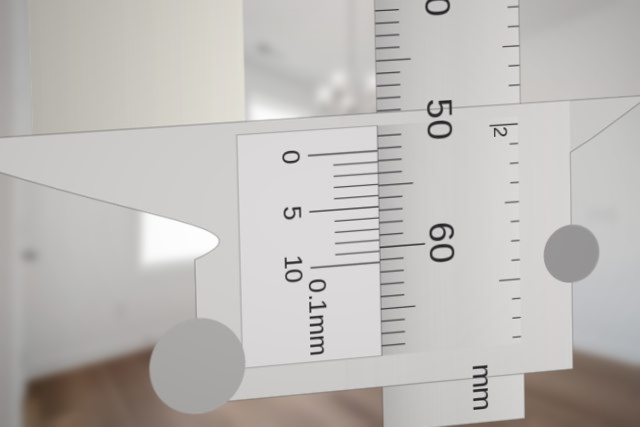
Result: 52.2 (mm)
